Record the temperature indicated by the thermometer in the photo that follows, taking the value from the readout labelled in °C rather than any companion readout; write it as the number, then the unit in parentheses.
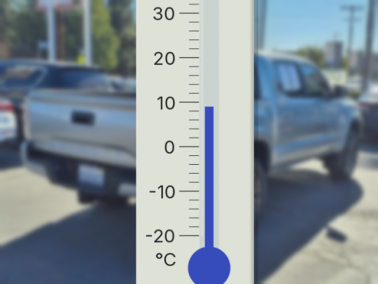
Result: 9 (°C)
